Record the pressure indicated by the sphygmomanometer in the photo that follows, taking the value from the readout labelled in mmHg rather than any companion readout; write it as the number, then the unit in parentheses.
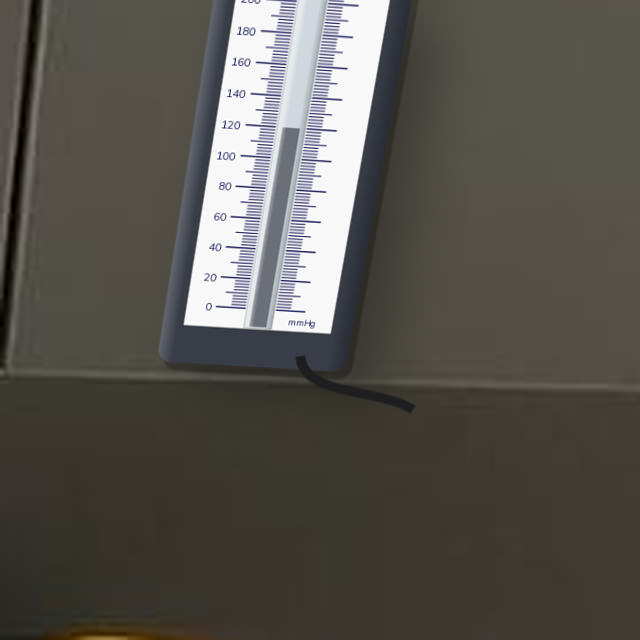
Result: 120 (mmHg)
